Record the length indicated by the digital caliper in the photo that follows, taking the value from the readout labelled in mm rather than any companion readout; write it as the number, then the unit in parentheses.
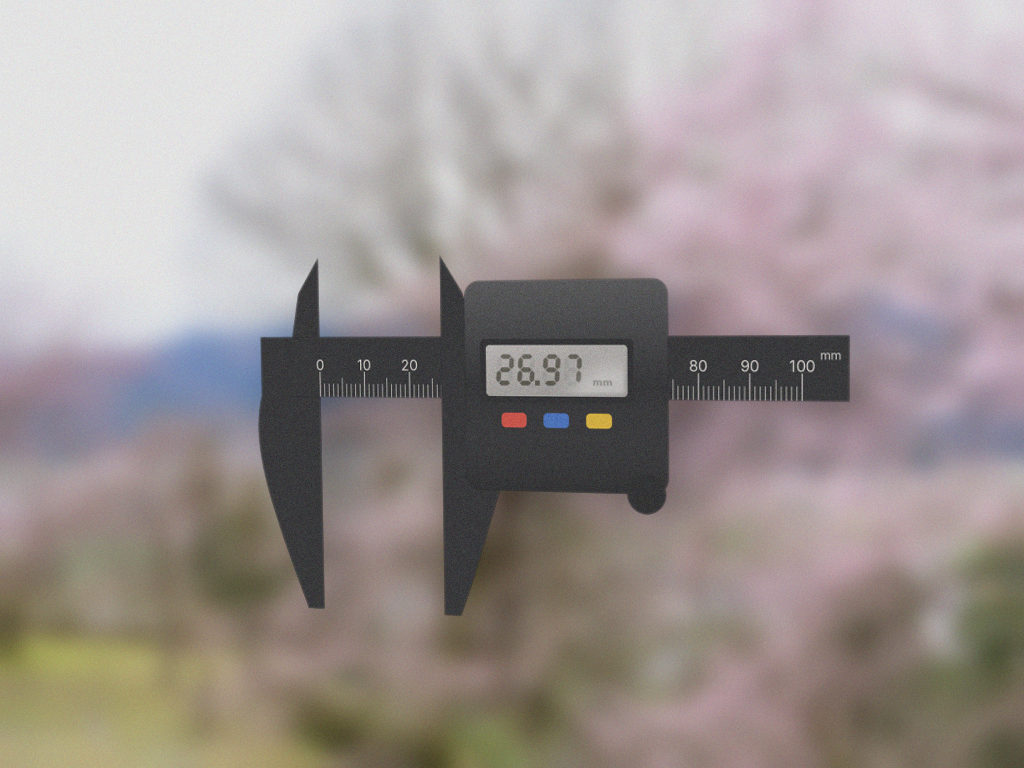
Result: 26.97 (mm)
